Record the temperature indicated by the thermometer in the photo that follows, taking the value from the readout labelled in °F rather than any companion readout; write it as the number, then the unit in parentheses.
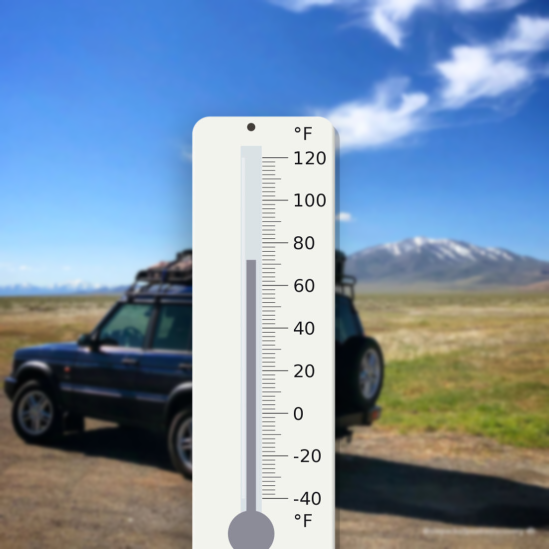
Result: 72 (°F)
